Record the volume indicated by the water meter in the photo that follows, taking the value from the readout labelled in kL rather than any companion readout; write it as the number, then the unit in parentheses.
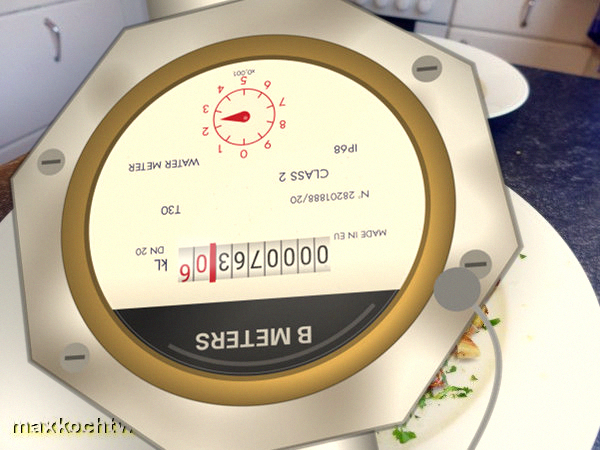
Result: 763.062 (kL)
